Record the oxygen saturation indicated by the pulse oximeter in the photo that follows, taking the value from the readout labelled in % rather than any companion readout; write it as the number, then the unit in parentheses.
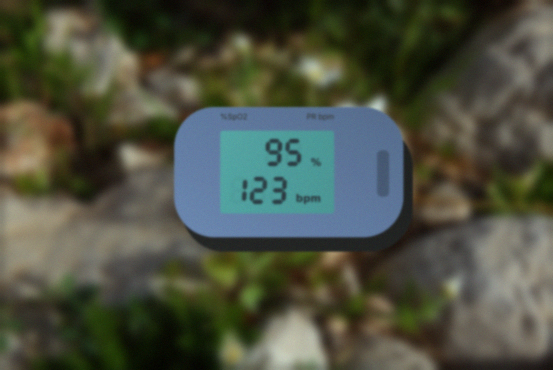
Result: 95 (%)
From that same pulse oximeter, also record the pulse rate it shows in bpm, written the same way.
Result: 123 (bpm)
